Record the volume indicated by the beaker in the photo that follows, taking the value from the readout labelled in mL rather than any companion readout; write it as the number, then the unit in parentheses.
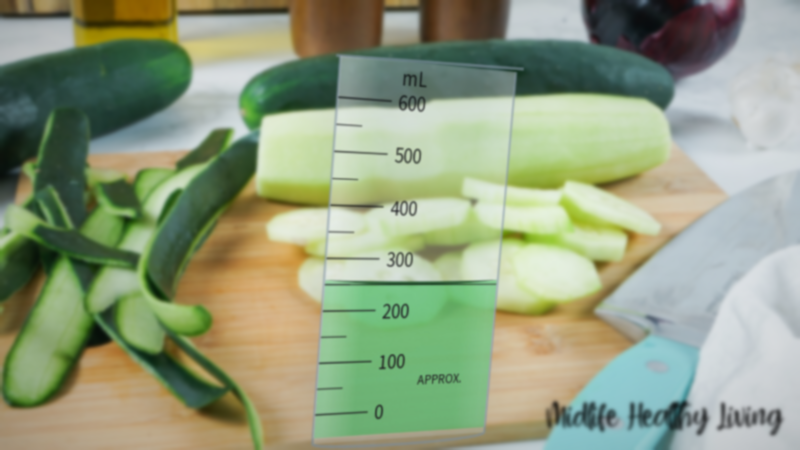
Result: 250 (mL)
